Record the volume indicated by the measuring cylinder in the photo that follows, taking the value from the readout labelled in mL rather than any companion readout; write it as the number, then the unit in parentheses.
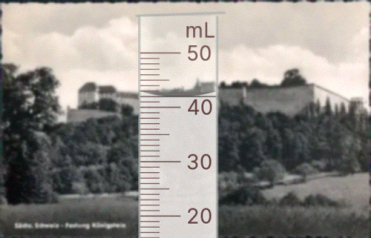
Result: 42 (mL)
